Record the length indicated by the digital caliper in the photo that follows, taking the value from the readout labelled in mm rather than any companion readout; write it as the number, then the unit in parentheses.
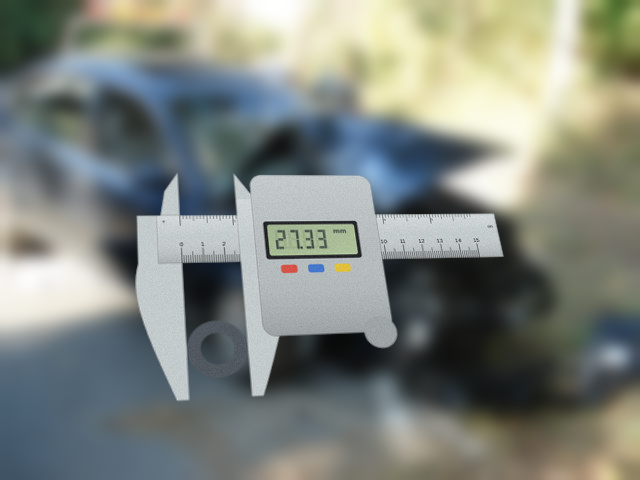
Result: 27.33 (mm)
